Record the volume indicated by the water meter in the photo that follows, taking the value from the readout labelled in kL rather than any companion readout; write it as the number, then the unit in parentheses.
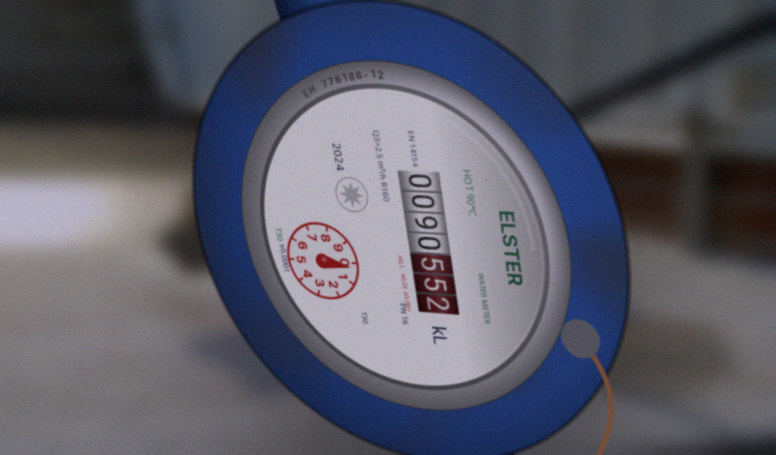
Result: 90.5520 (kL)
